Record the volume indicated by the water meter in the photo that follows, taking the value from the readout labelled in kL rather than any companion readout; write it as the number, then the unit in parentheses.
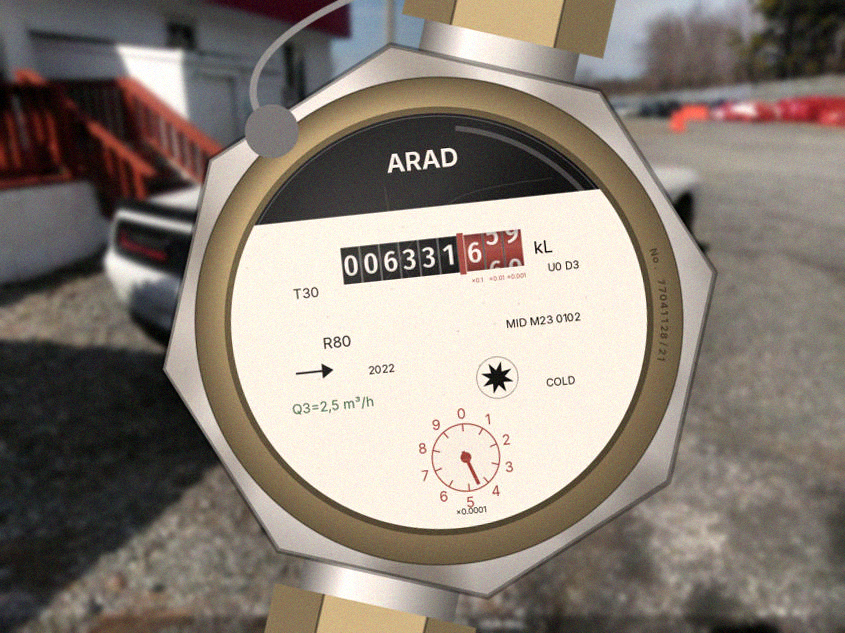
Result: 6331.6594 (kL)
